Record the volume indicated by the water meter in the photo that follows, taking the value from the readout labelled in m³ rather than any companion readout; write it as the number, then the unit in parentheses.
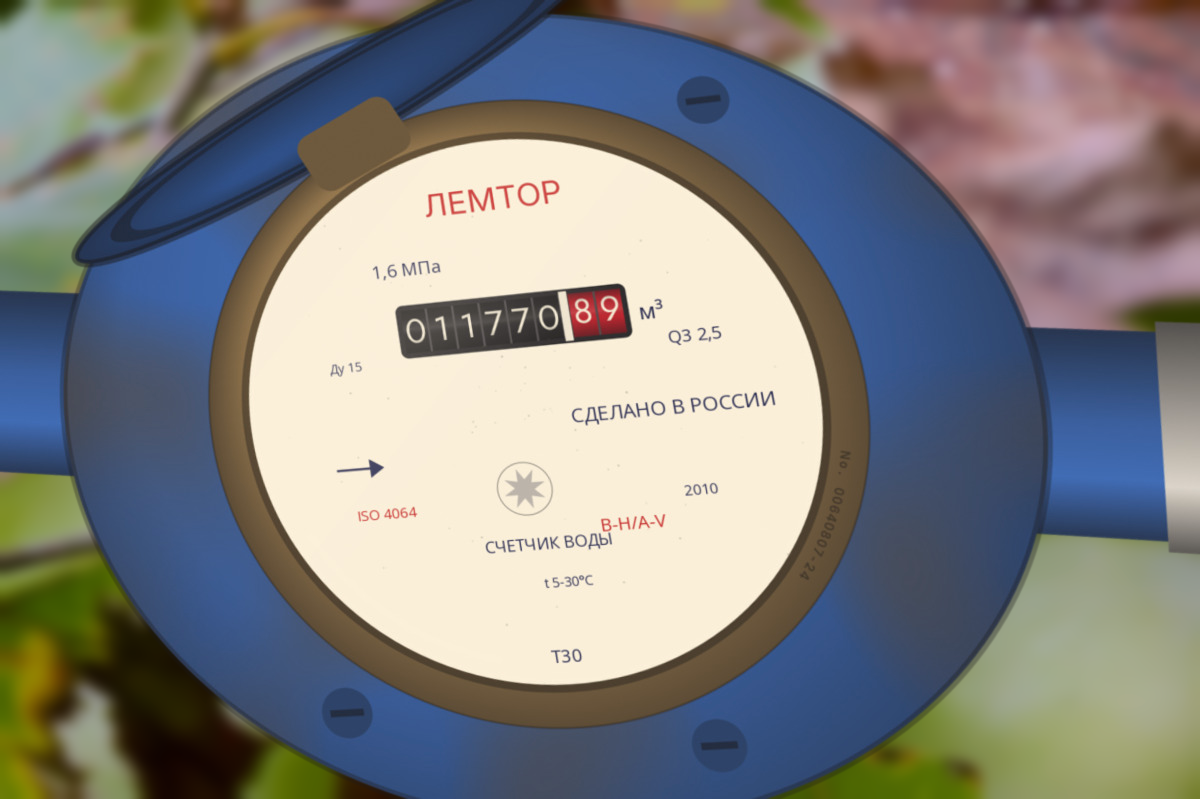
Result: 11770.89 (m³)
